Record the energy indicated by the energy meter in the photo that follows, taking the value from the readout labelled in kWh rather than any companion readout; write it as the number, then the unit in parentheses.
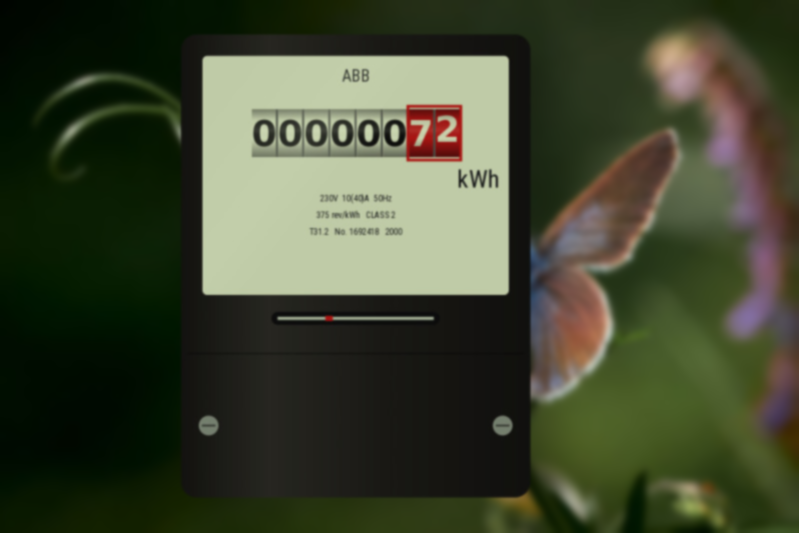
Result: 0.72 (kWh)
